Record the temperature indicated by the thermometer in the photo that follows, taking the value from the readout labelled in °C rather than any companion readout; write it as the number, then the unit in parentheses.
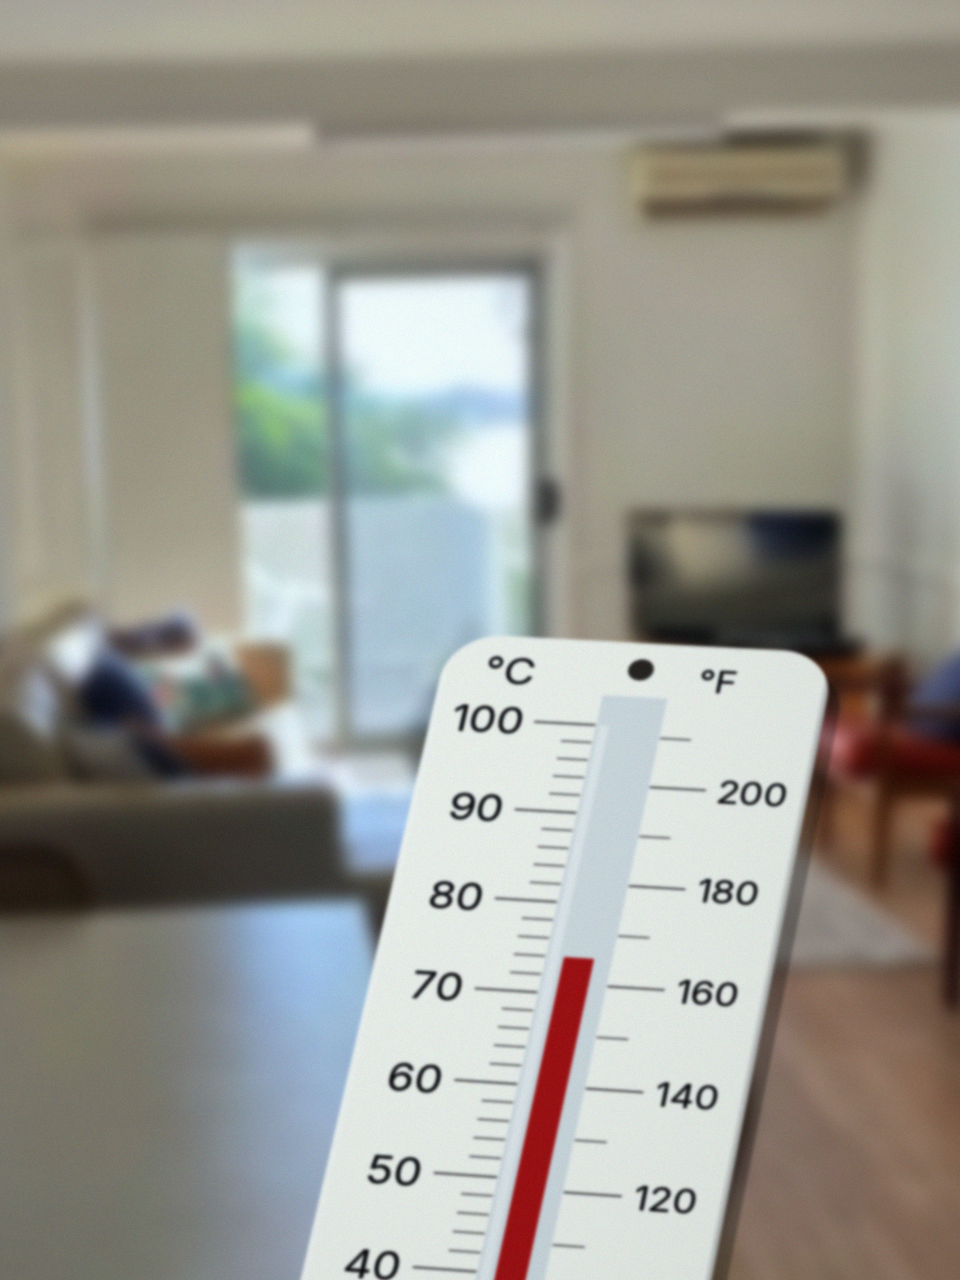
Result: 74 (°C)
